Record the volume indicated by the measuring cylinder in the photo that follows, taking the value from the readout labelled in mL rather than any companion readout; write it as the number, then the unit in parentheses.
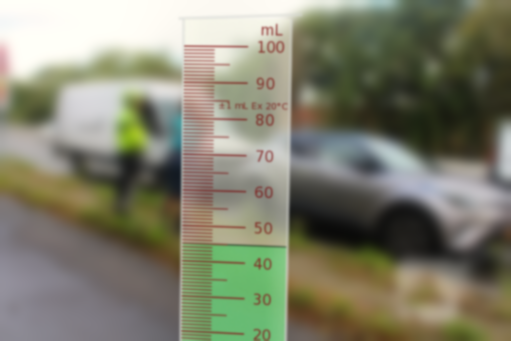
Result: 45 (mL)
